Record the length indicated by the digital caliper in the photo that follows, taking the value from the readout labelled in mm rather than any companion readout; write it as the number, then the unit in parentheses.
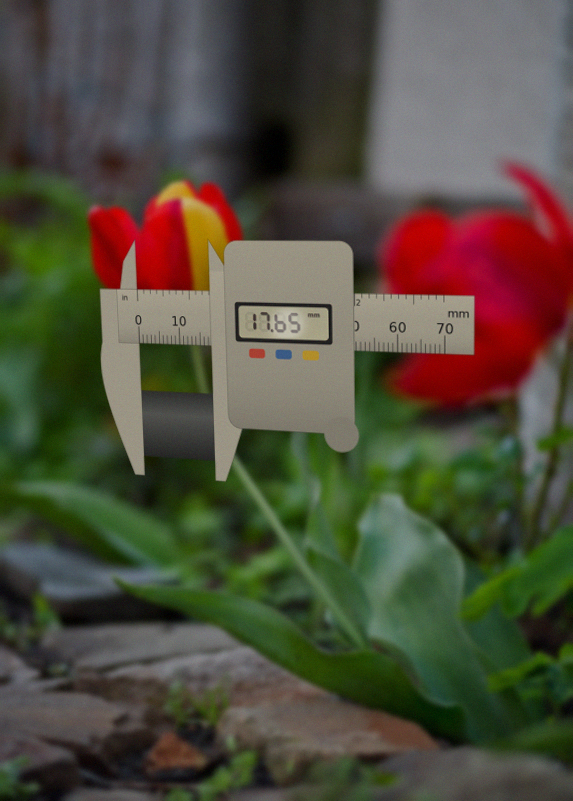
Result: 17.65 (mm)
